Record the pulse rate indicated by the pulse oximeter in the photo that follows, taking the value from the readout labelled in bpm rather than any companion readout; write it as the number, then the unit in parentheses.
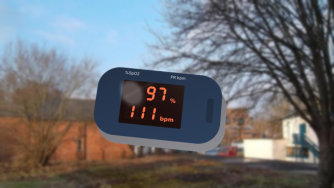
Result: 111 (bpm)
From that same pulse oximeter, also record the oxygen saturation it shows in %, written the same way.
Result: 97 (%)
